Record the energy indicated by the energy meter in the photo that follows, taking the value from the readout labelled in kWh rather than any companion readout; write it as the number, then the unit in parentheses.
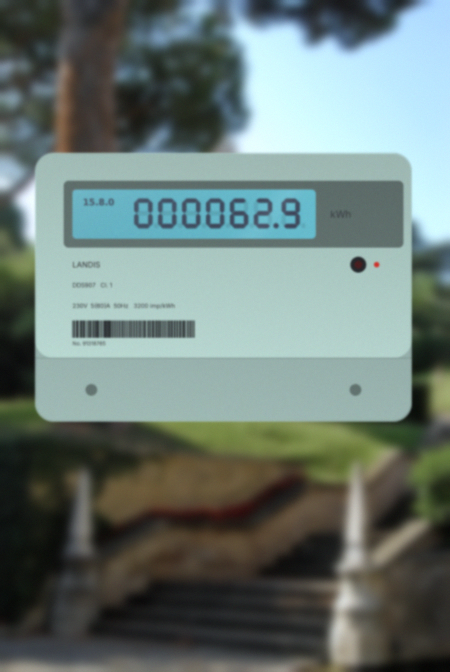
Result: 62.9 (kWh)
